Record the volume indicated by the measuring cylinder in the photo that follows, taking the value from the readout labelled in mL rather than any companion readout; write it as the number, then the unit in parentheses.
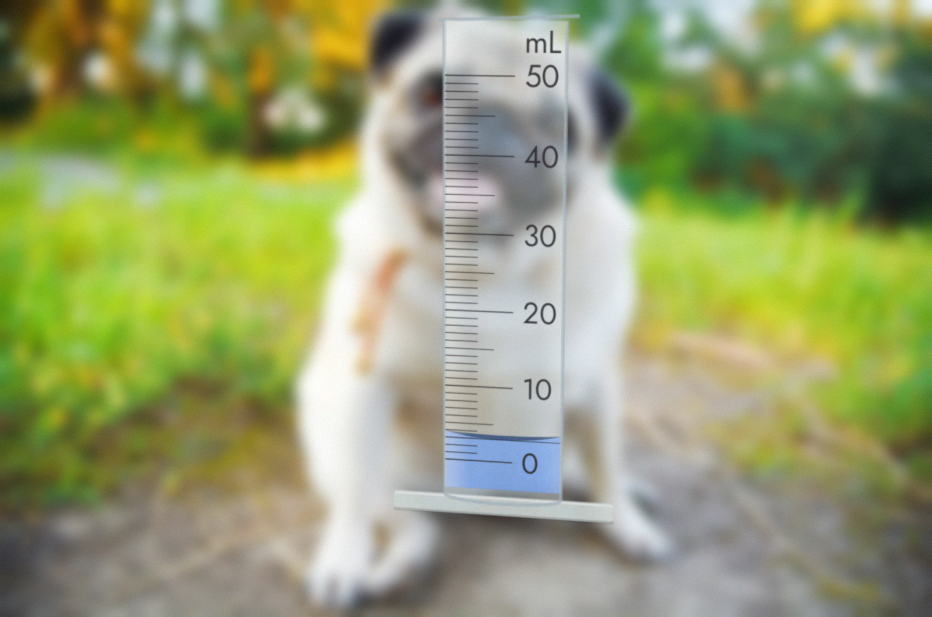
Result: 3 (mL)
